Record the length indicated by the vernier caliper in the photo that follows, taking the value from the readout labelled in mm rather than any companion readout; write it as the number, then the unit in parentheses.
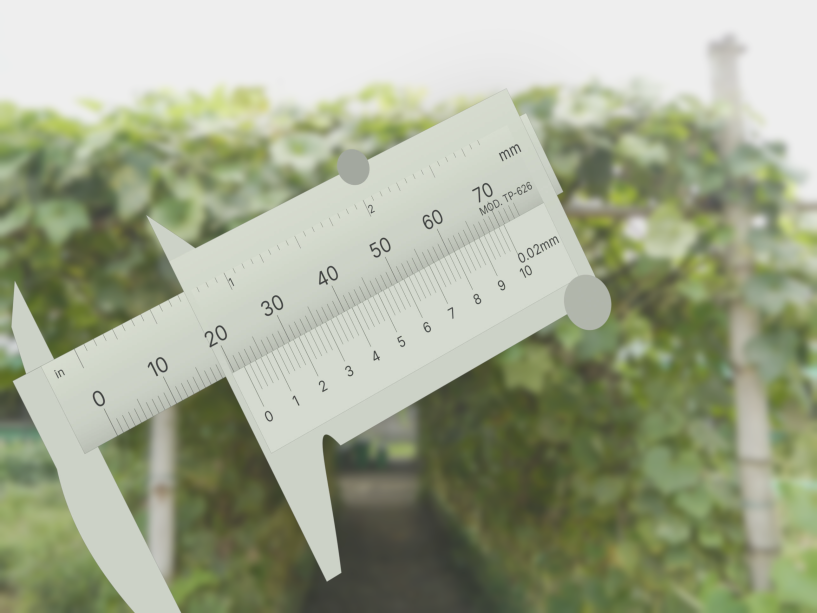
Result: 21.8 (mm)
